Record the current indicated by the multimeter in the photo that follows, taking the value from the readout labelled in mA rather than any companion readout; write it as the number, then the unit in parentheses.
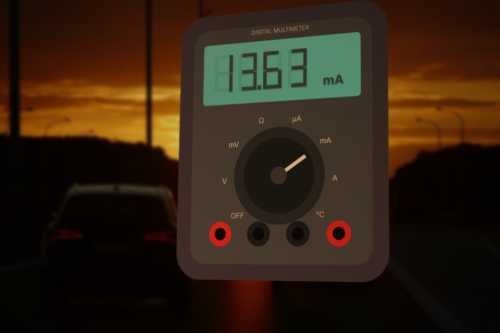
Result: 13.63 (mA)
